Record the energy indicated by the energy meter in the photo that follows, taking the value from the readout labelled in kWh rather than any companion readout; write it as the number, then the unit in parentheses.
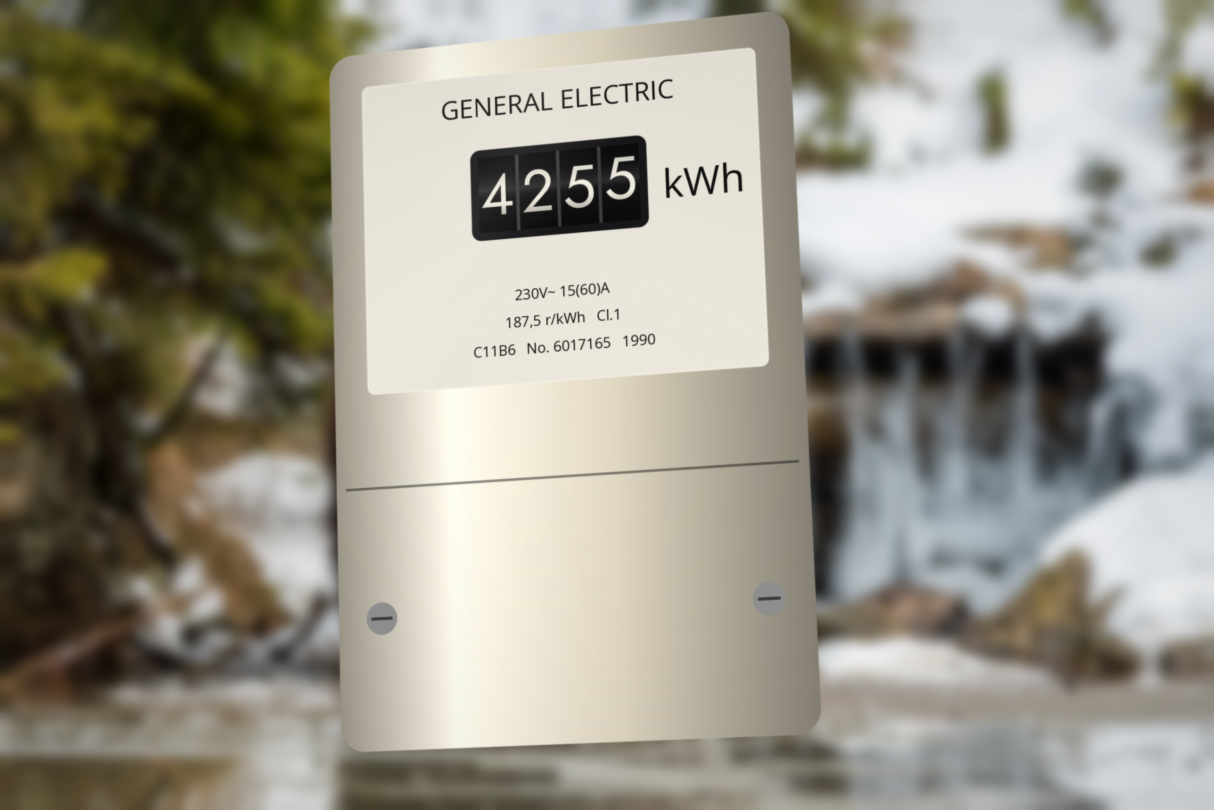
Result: 4255 (kWh)
